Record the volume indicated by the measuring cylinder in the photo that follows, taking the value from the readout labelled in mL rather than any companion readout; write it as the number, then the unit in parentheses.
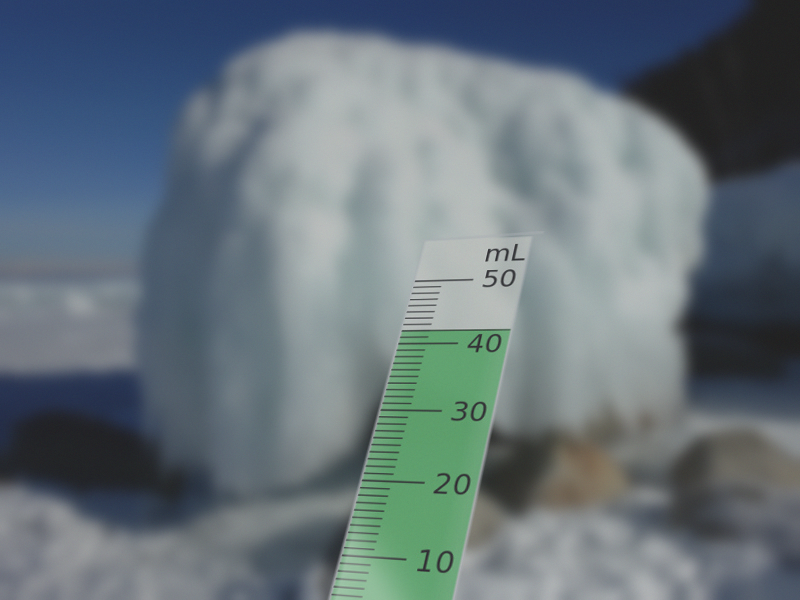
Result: 42 (mL)
